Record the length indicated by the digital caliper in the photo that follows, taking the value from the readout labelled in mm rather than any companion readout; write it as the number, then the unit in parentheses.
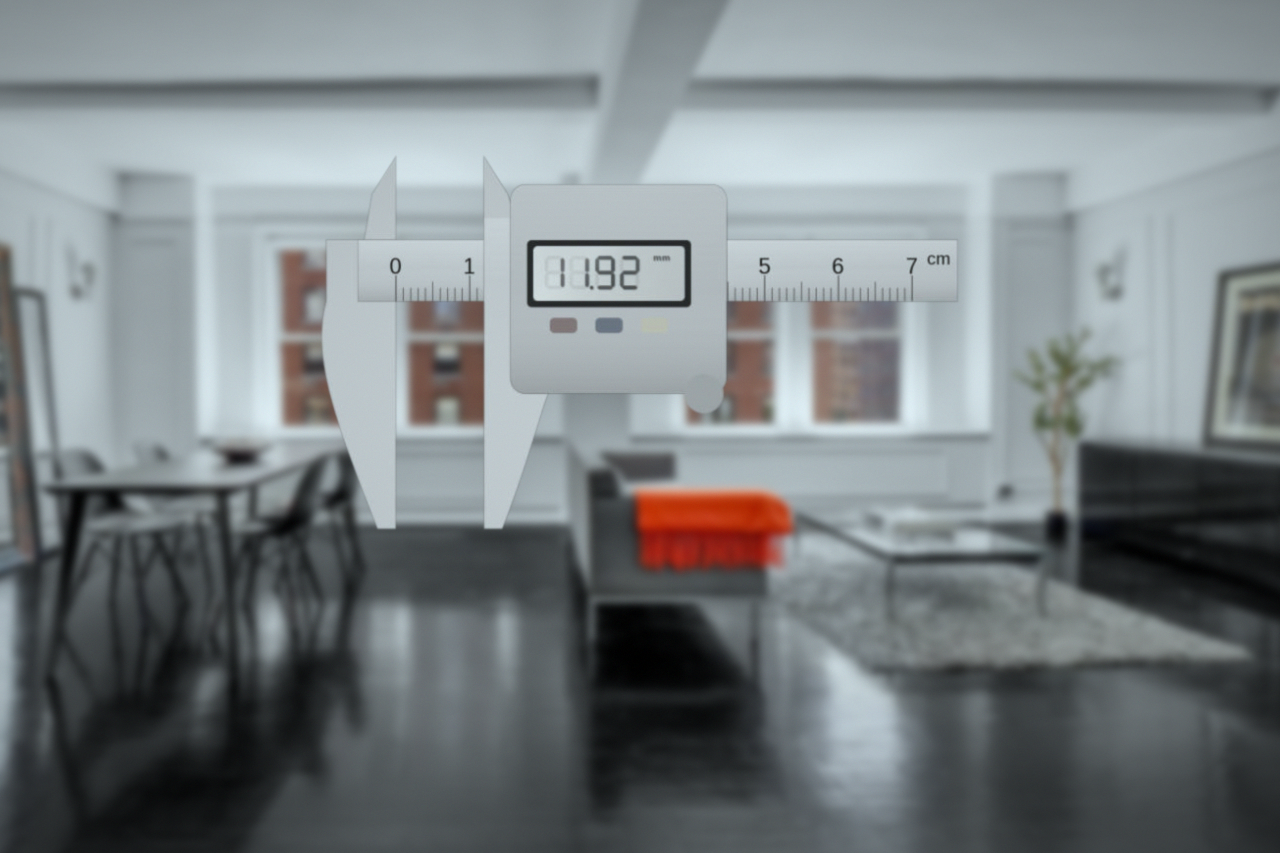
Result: 11.92 (mm)
